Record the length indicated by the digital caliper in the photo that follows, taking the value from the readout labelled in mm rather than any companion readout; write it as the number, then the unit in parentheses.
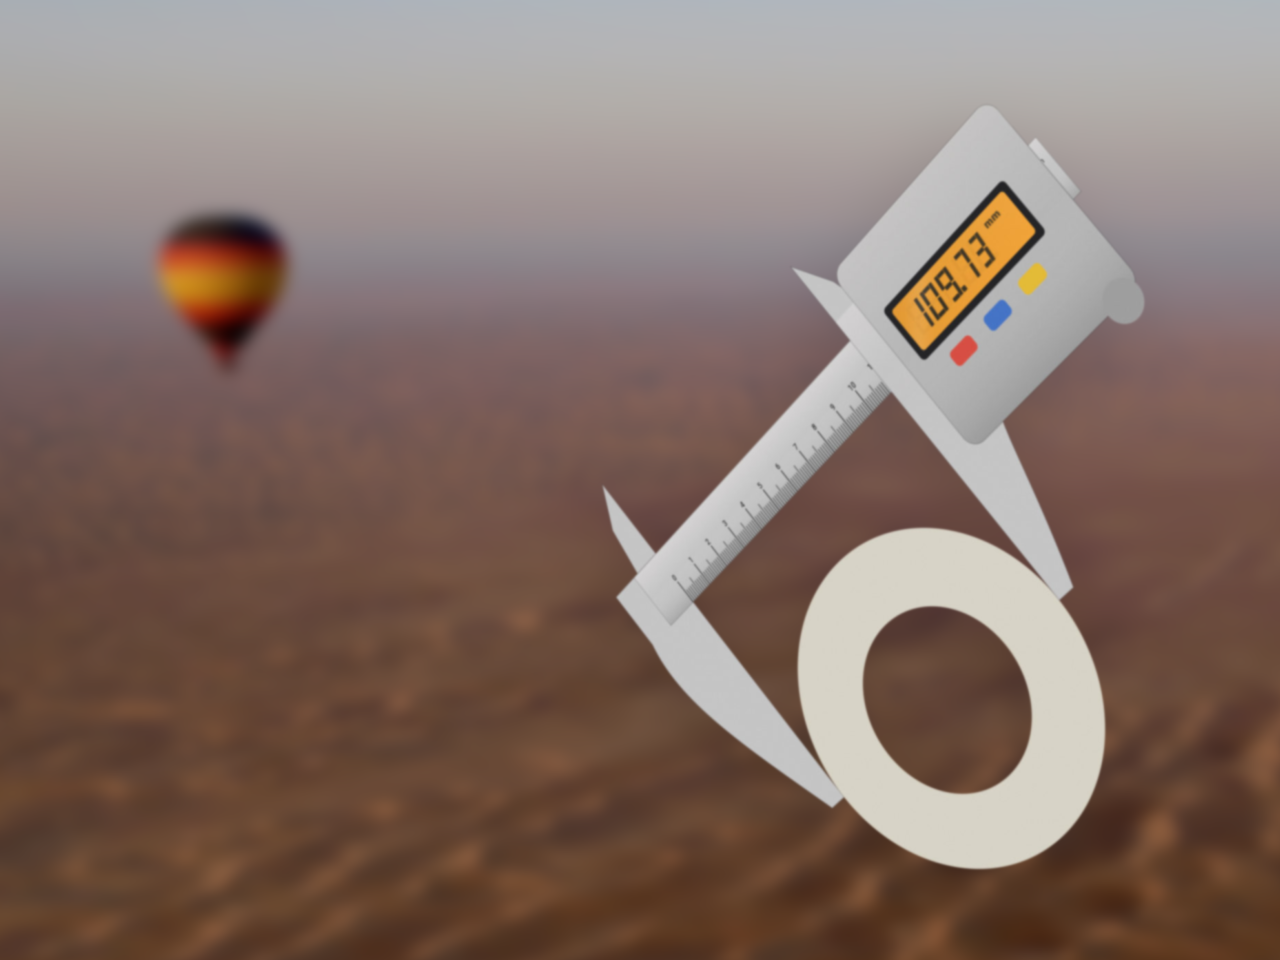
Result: 109.73 (mm)
